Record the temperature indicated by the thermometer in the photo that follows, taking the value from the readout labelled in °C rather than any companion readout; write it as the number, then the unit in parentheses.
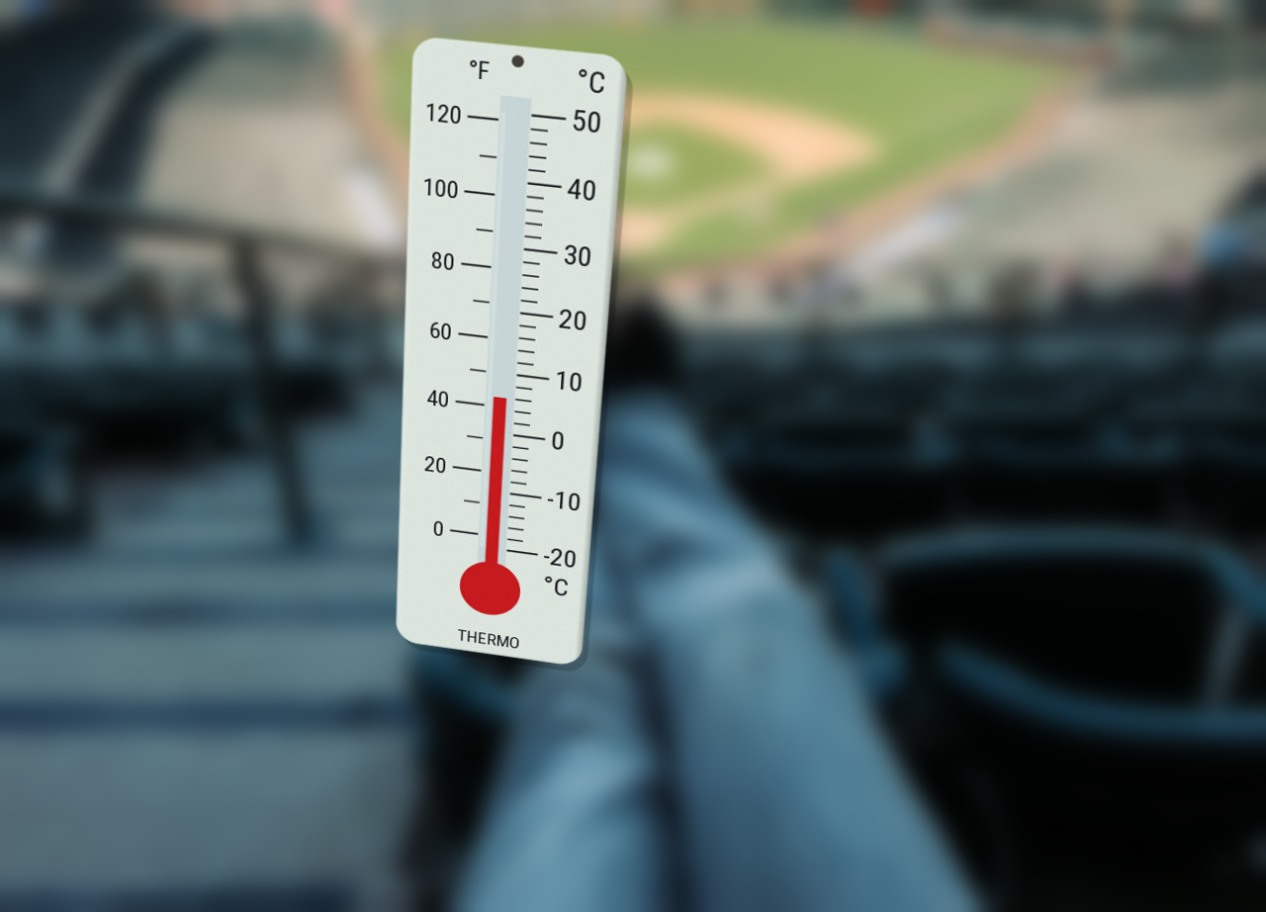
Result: 6 (°C)
